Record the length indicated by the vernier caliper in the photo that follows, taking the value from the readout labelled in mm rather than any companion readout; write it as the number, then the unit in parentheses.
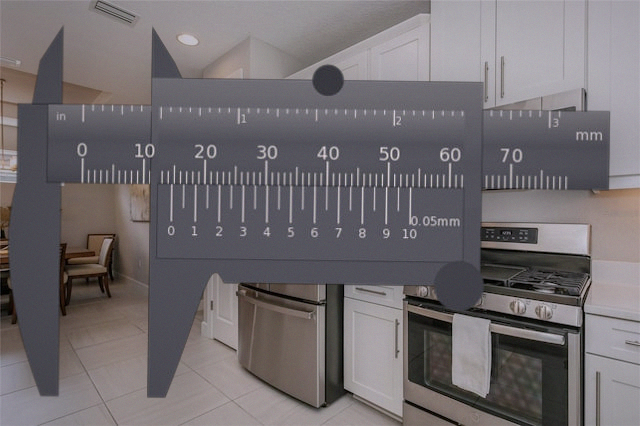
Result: 14.6 (mm)
